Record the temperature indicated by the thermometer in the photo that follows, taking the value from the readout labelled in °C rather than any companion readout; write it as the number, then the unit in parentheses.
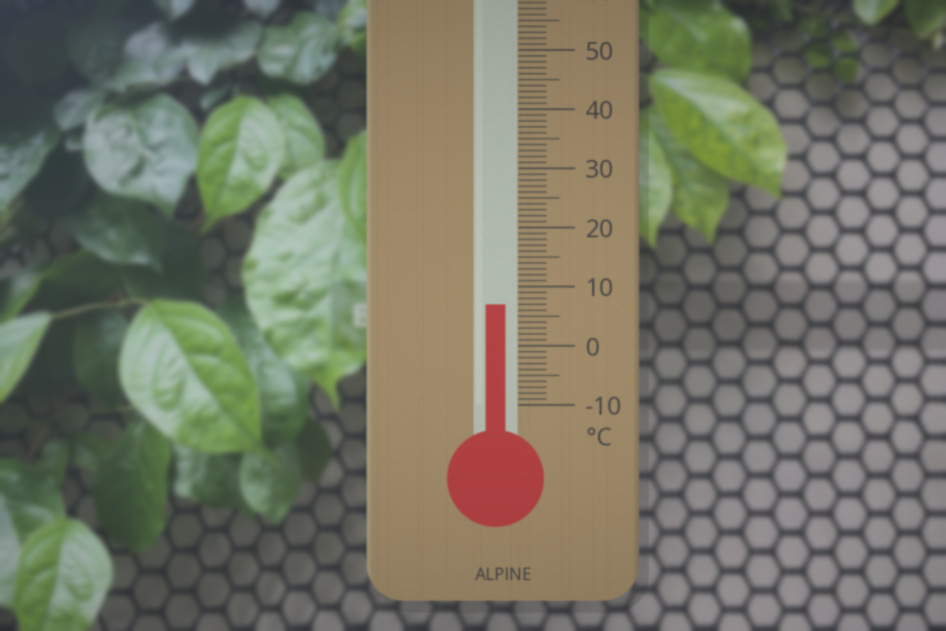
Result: 7 (°C)
